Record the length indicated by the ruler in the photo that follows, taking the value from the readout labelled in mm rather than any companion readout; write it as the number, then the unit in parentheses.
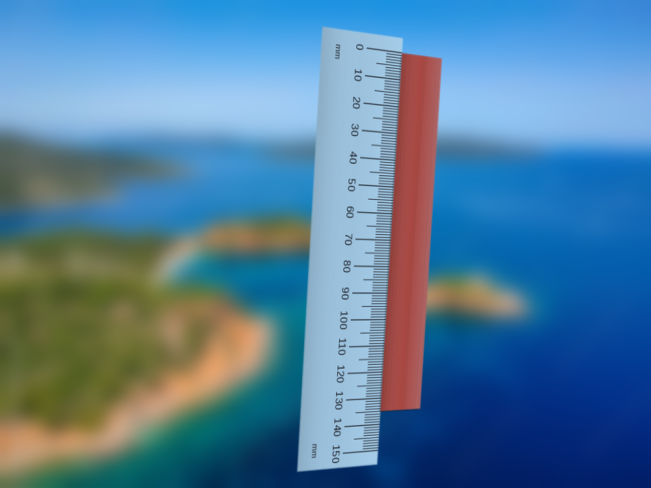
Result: 135 (mm)
